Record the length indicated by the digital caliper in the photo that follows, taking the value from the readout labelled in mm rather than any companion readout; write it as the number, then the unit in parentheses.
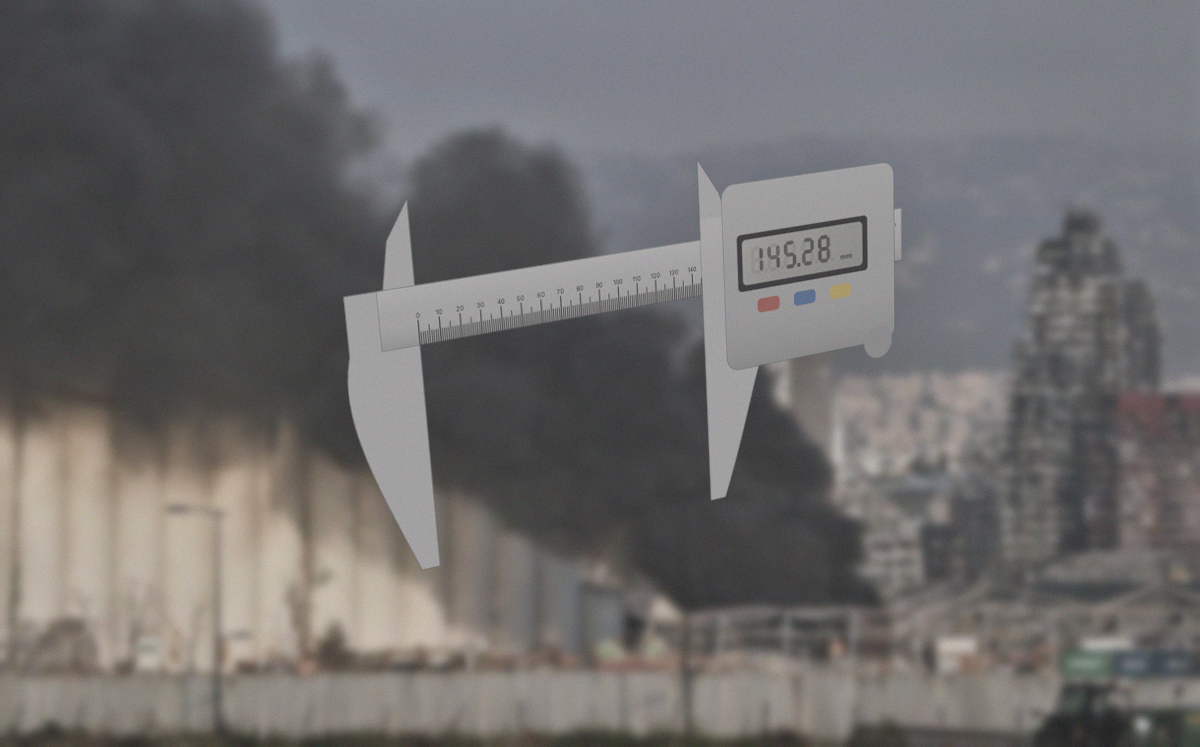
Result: 145.28 (mm)
